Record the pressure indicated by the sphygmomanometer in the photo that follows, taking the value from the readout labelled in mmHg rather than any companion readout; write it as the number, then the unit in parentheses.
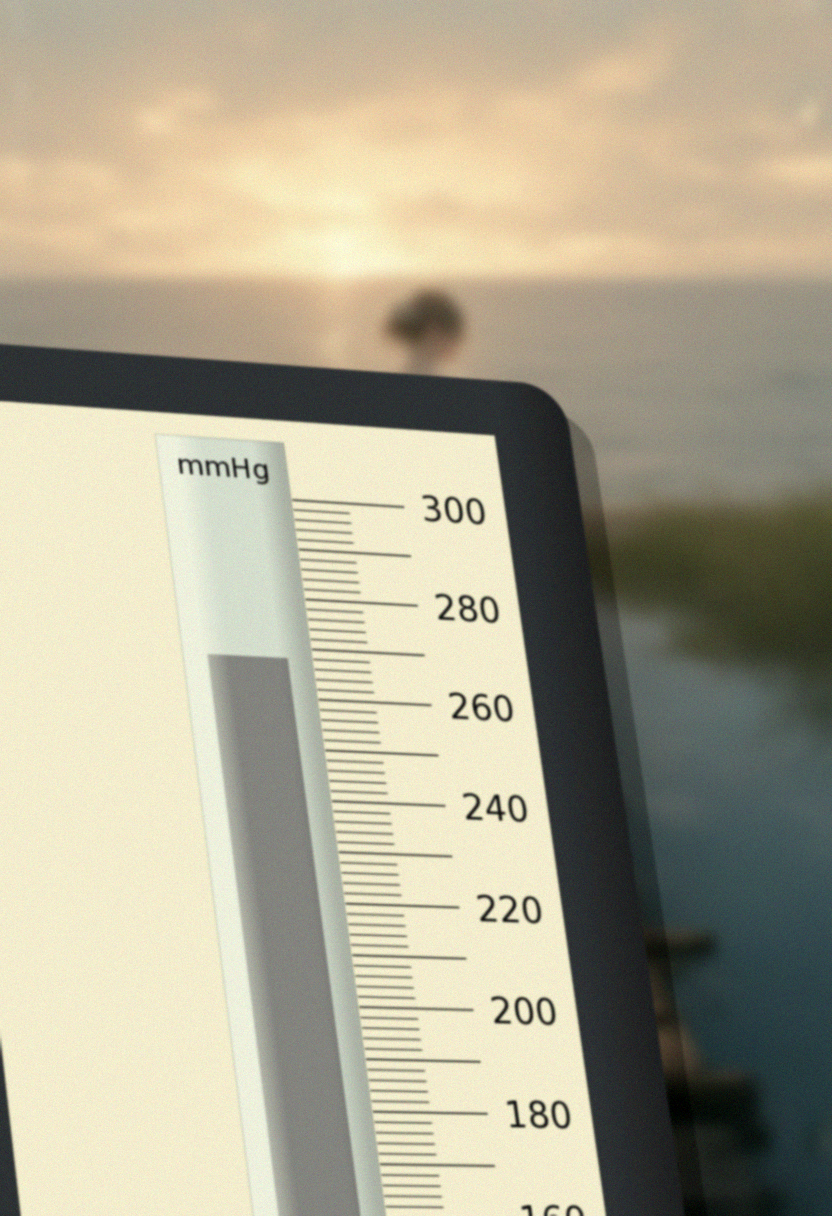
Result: 268 (mmHg)
